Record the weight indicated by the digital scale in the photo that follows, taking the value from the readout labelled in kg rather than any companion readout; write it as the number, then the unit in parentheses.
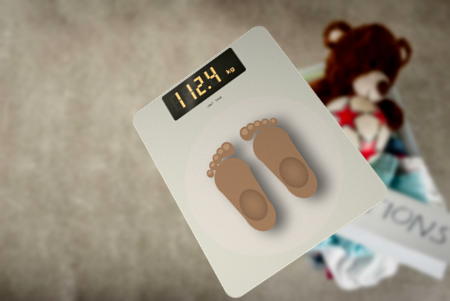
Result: 112.4 (kg)
